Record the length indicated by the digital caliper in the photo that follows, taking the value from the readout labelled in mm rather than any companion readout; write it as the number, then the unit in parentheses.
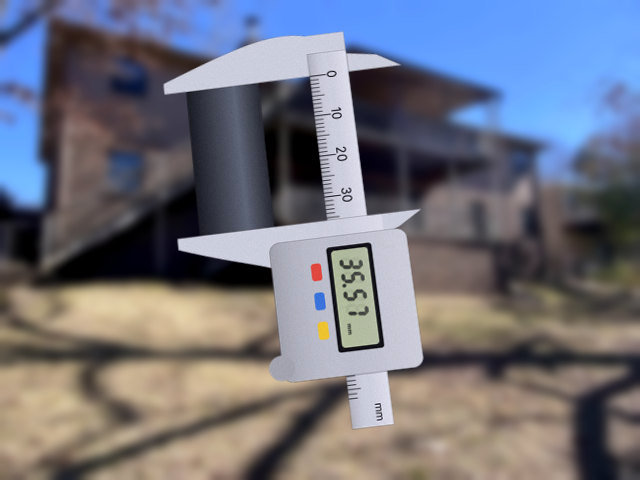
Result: 35.57 (mm)
